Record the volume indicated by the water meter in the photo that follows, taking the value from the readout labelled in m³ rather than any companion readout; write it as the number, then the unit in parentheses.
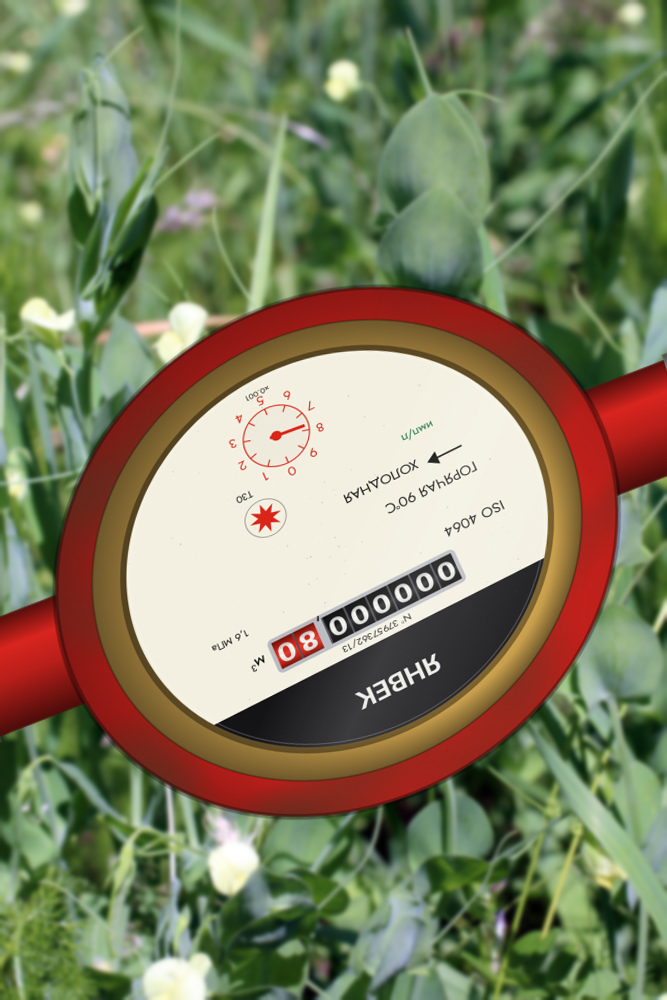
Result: 0.807 (m³)
